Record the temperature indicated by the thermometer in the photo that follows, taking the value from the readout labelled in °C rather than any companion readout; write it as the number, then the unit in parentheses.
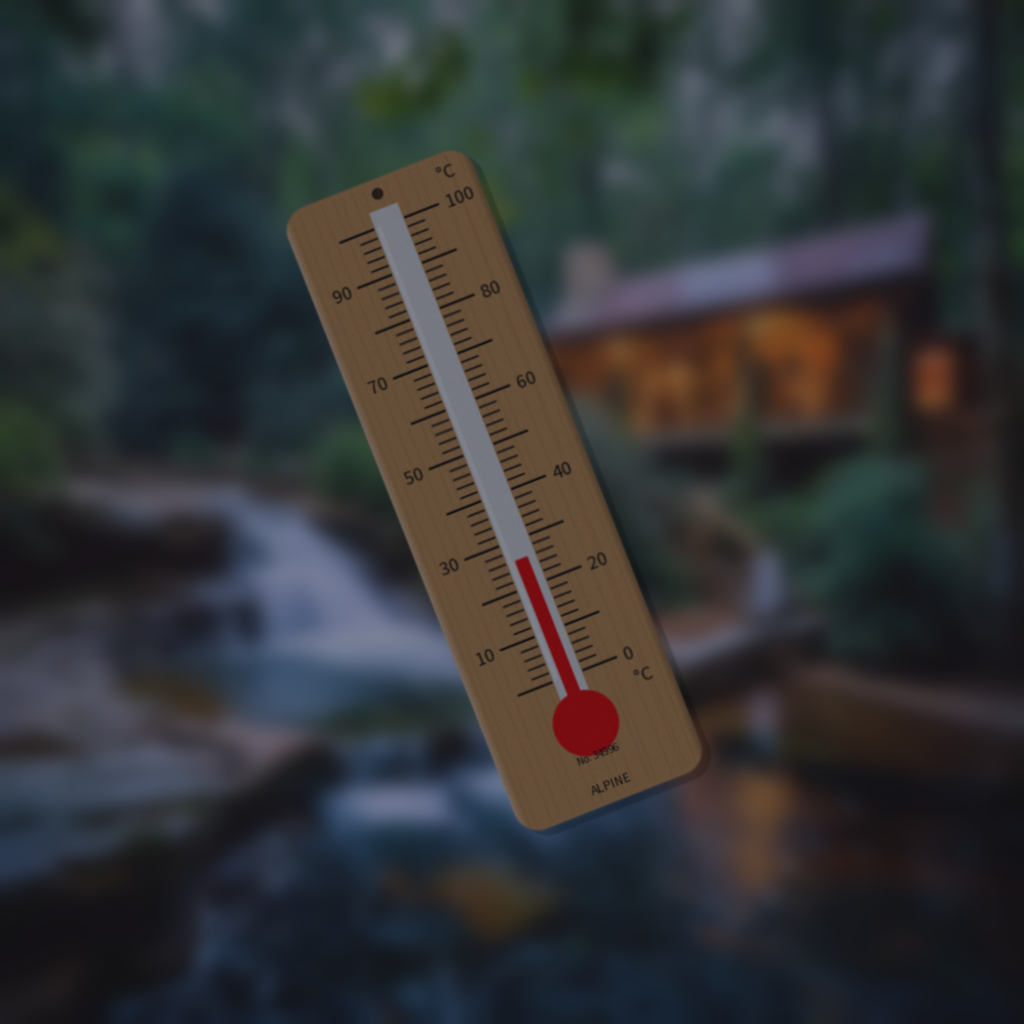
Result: 26 (°C)
